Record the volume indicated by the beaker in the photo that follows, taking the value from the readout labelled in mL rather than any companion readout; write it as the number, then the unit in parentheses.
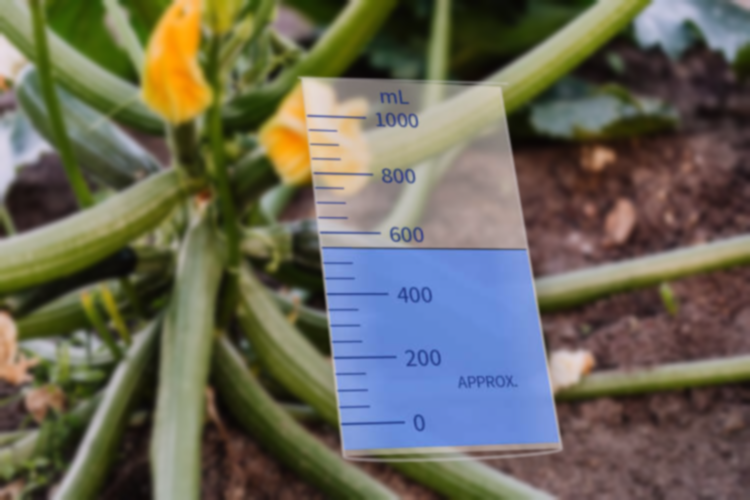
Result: 550 (mL)
